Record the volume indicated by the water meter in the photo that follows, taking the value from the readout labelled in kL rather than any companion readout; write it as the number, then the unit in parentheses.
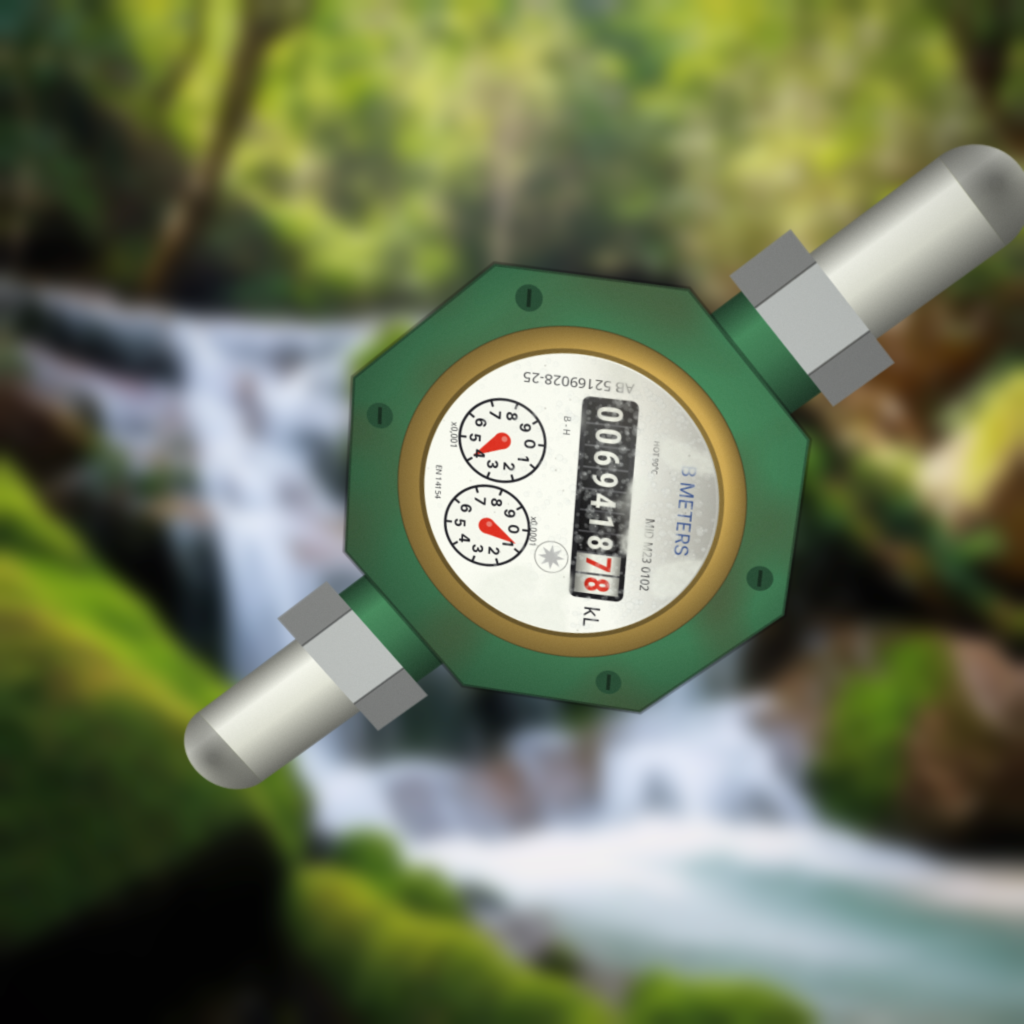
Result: 69418.7840 (kL)
